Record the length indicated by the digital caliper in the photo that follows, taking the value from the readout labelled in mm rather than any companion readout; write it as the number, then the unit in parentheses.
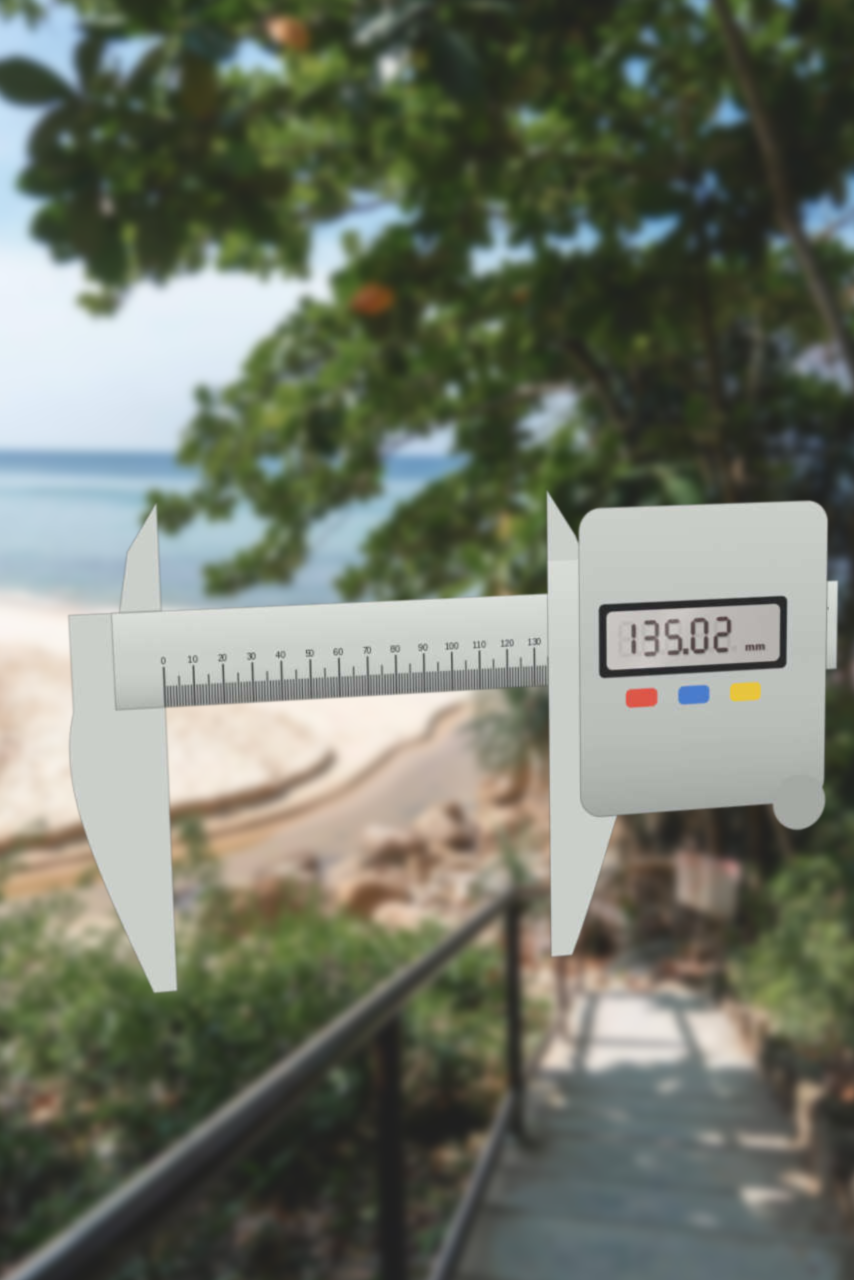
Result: 135.02 (mm)
